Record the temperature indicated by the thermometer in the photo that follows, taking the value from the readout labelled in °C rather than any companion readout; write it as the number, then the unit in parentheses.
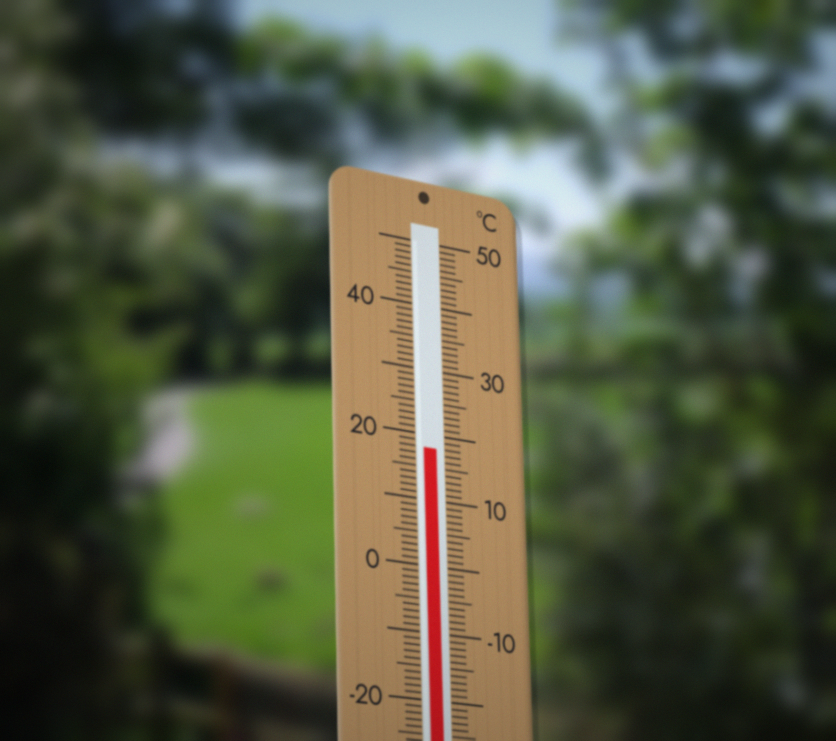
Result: 18 (°C)
